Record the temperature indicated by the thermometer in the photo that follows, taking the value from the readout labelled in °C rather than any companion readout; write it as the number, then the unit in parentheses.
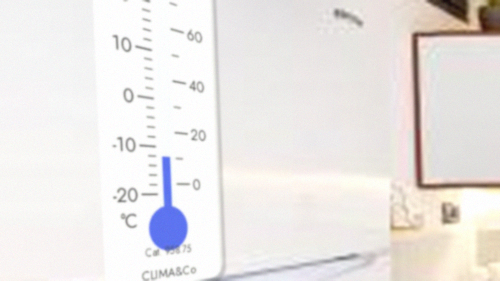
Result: -12 (°C)
